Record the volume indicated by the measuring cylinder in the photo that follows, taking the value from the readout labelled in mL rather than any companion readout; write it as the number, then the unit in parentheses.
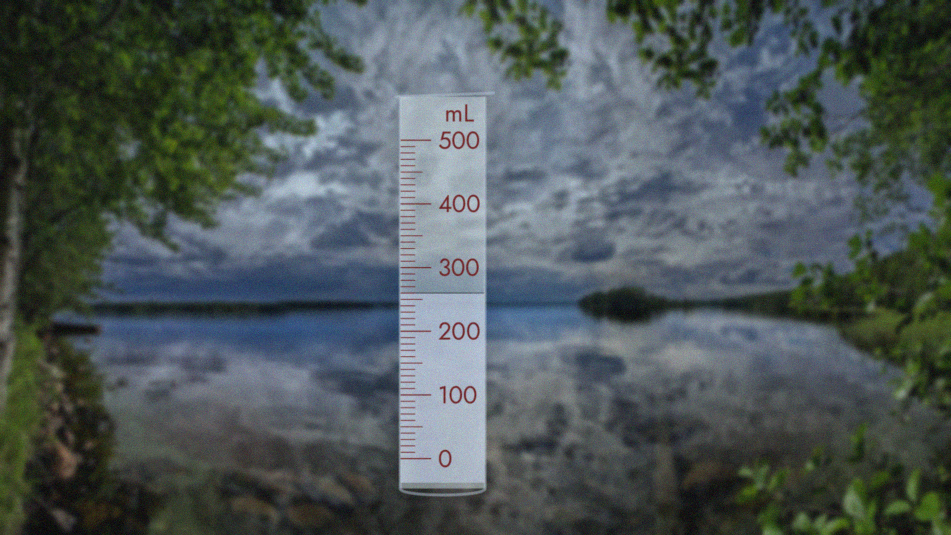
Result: 260 (mL)
